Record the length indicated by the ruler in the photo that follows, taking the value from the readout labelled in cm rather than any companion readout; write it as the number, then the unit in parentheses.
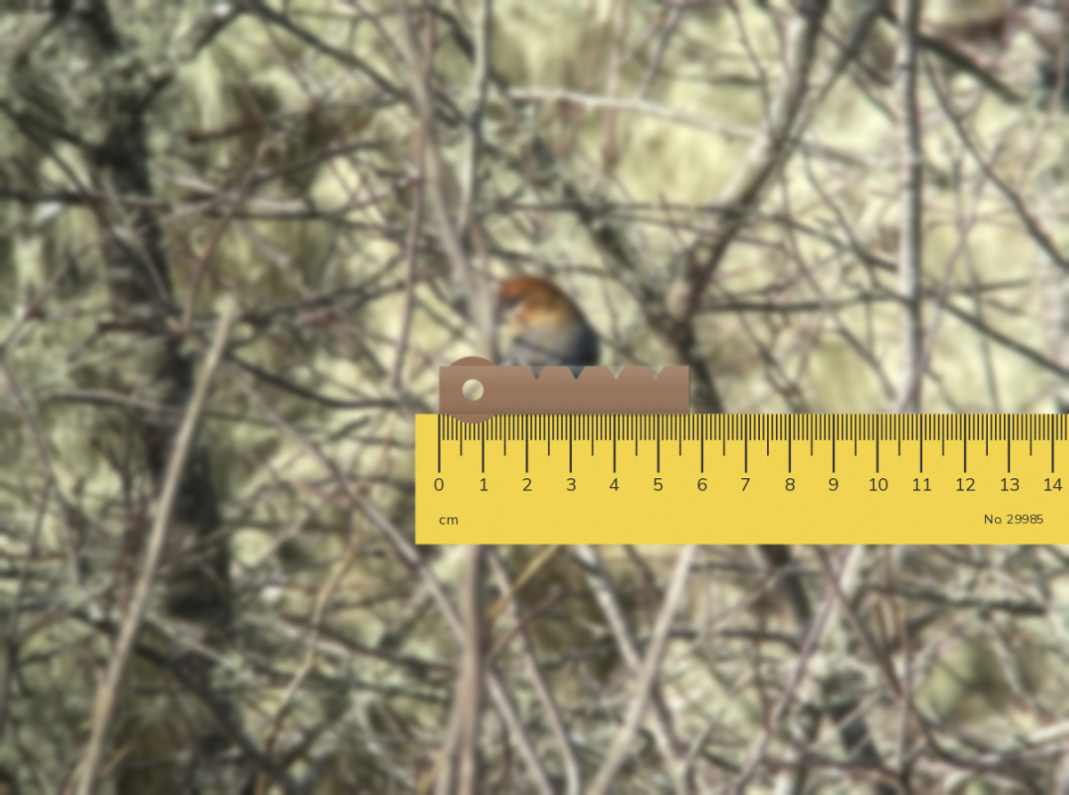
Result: 5.7 (cm)
